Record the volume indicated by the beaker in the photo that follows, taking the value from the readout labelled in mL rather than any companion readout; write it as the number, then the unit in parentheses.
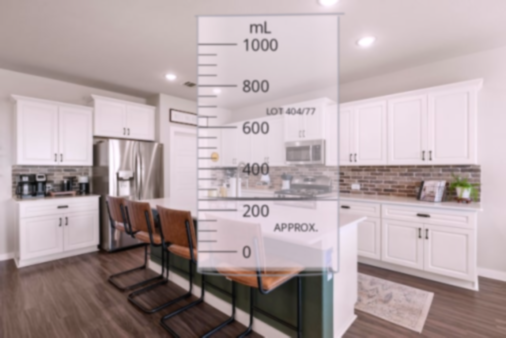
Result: 250 (mL)
